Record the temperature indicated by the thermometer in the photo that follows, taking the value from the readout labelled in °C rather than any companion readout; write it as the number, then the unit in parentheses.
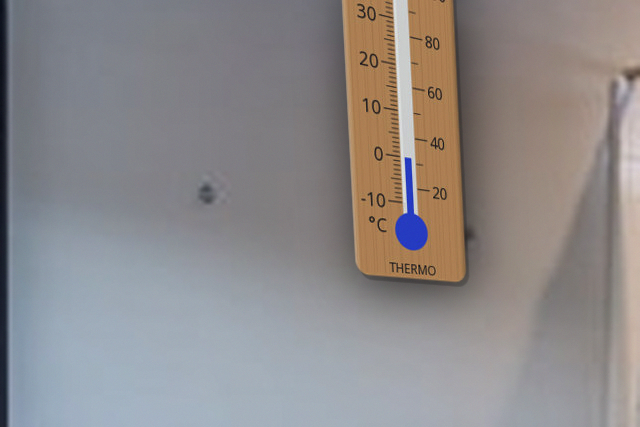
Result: 0 (°C)
